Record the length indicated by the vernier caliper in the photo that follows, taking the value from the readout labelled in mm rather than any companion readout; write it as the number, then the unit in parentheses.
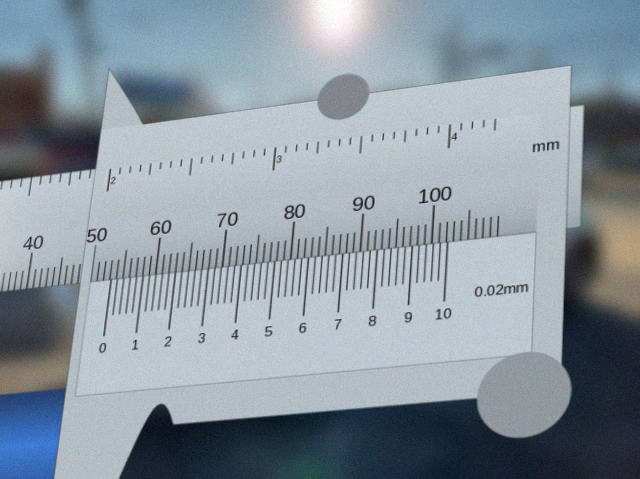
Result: 53.2 (mm)
